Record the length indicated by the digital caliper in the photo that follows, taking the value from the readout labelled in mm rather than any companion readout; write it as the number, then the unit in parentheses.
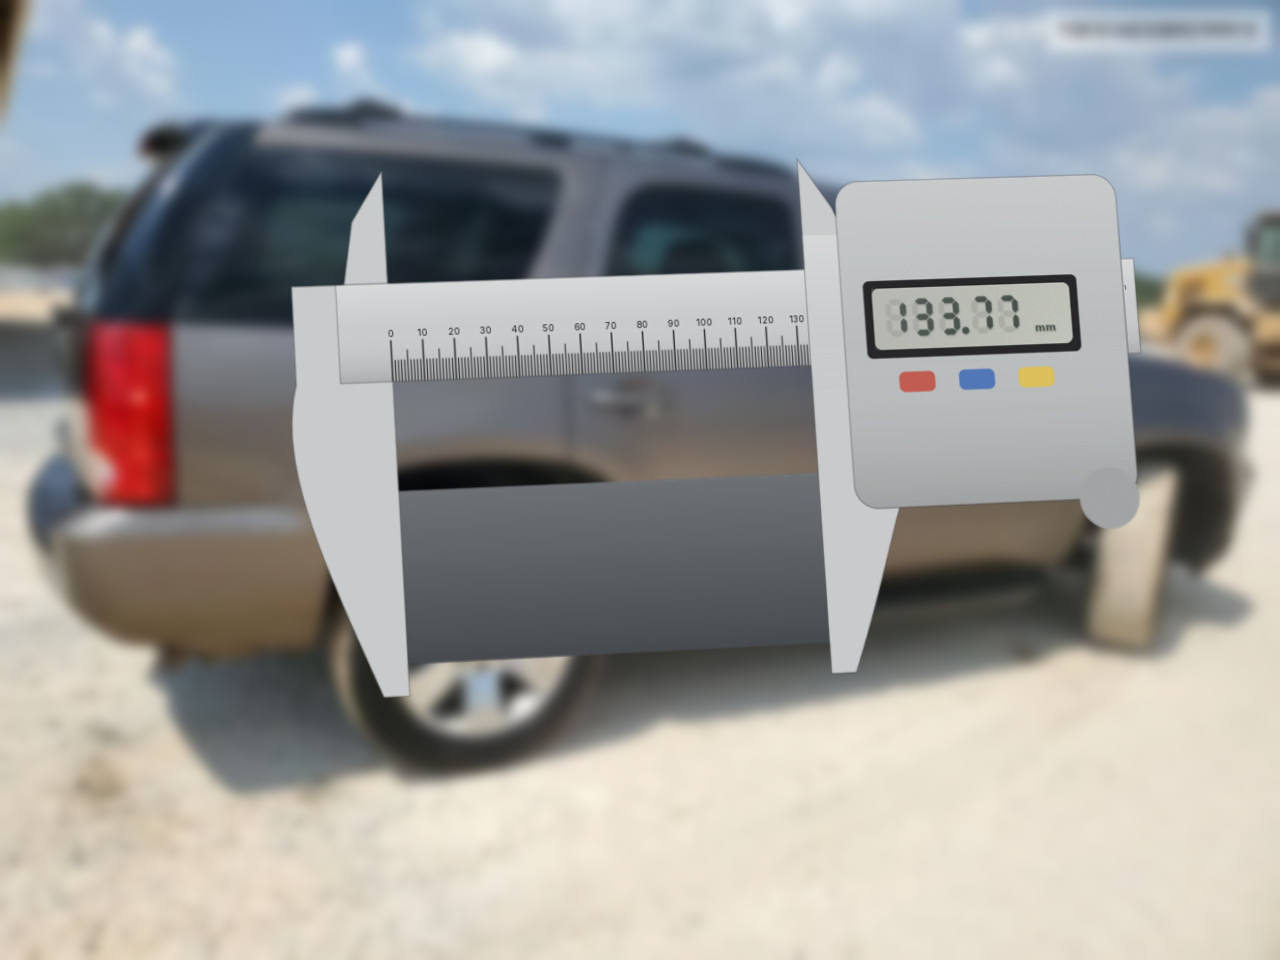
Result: 133.77 (mm)
